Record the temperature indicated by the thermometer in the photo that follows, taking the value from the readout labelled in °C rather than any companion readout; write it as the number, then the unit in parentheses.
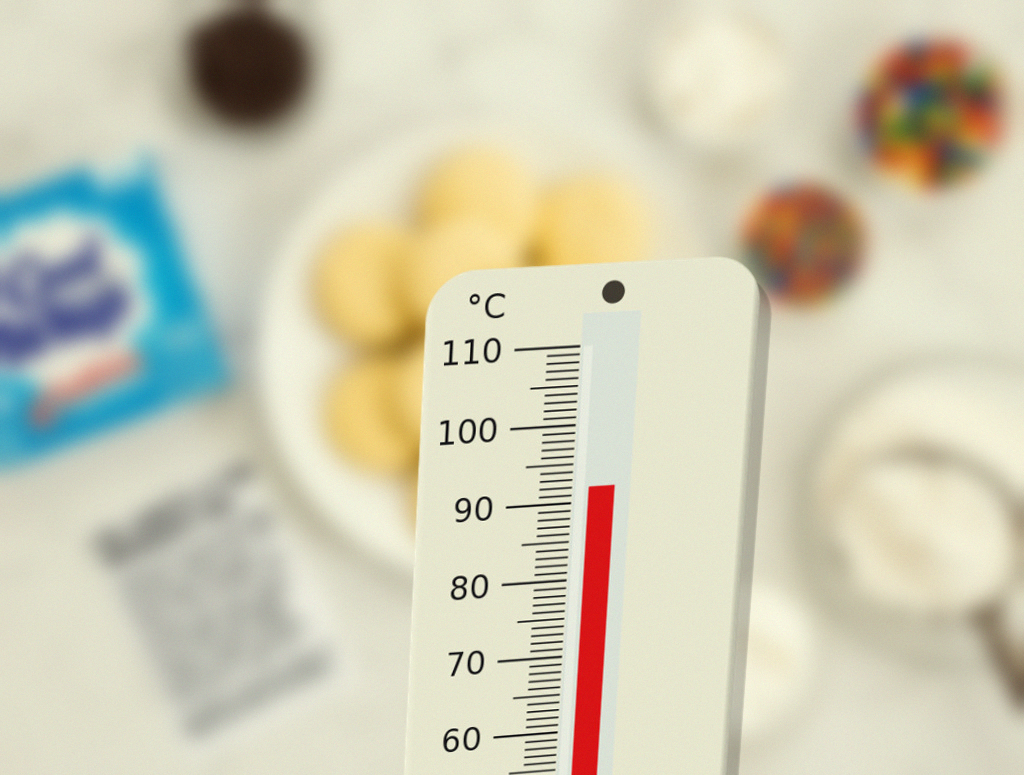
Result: 92 (°C)
